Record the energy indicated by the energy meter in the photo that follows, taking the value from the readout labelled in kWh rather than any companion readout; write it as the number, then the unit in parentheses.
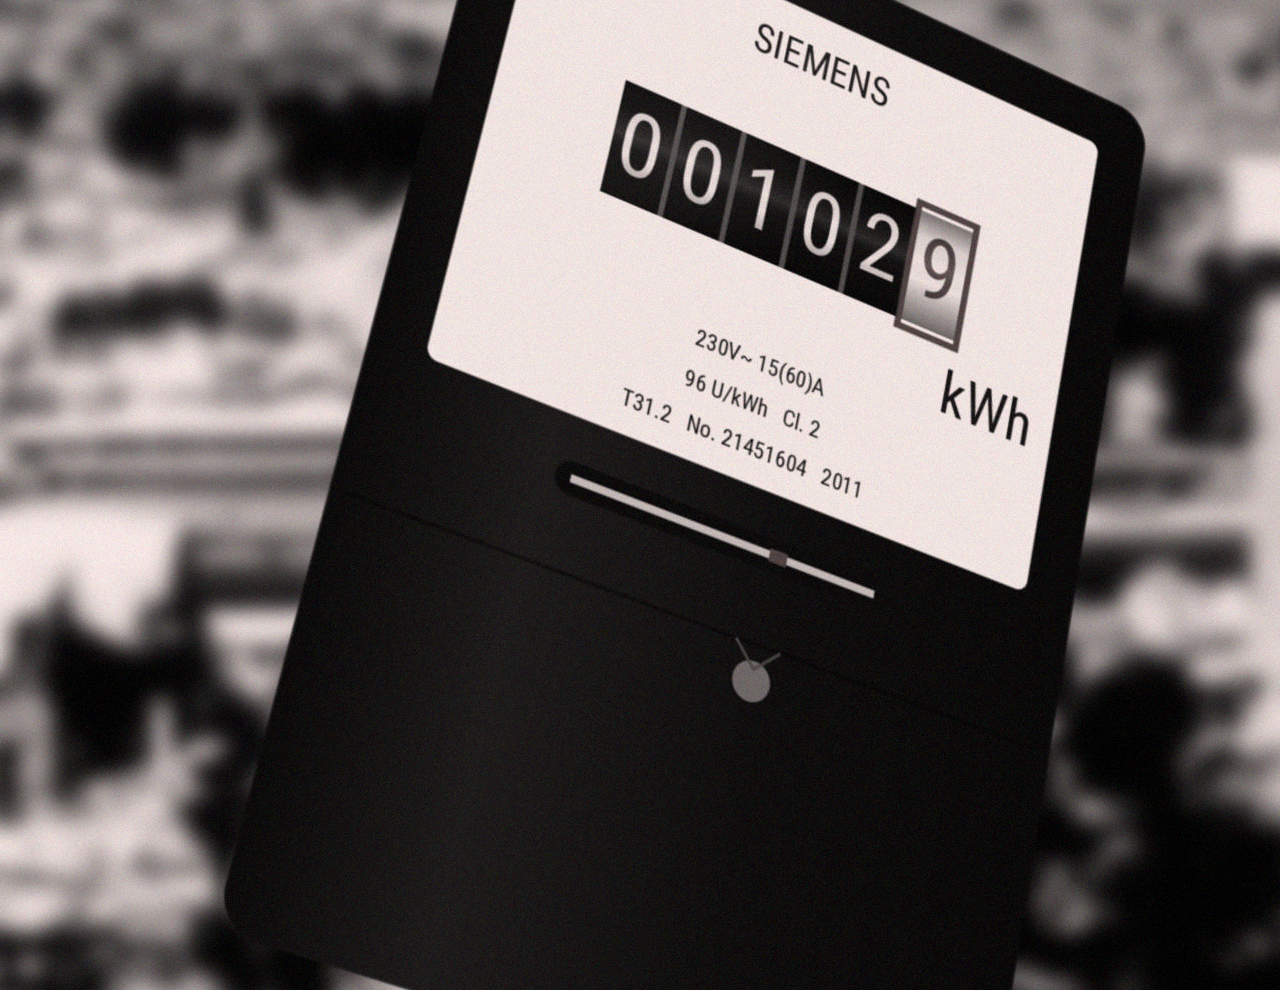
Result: 102.9 (kWh)
